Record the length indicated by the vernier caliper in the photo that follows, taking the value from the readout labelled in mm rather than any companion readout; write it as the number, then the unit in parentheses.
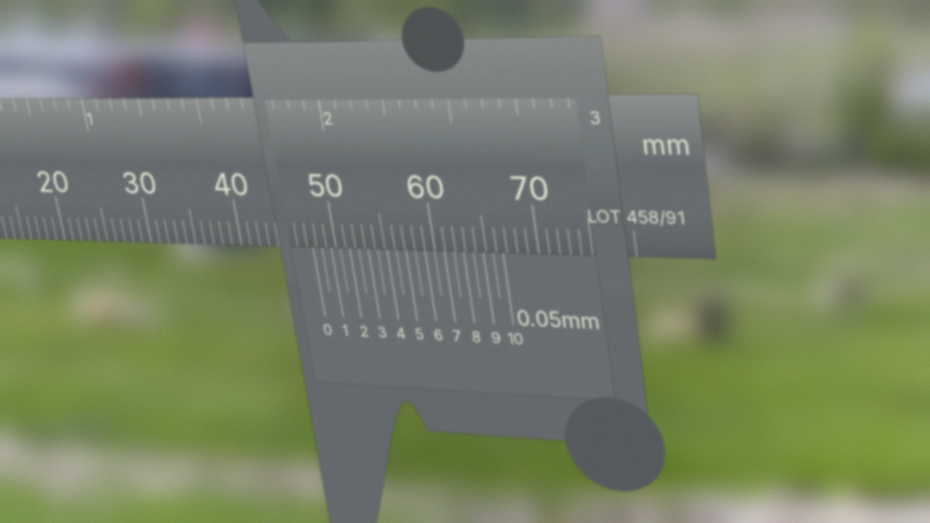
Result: 47.6 (mm)
